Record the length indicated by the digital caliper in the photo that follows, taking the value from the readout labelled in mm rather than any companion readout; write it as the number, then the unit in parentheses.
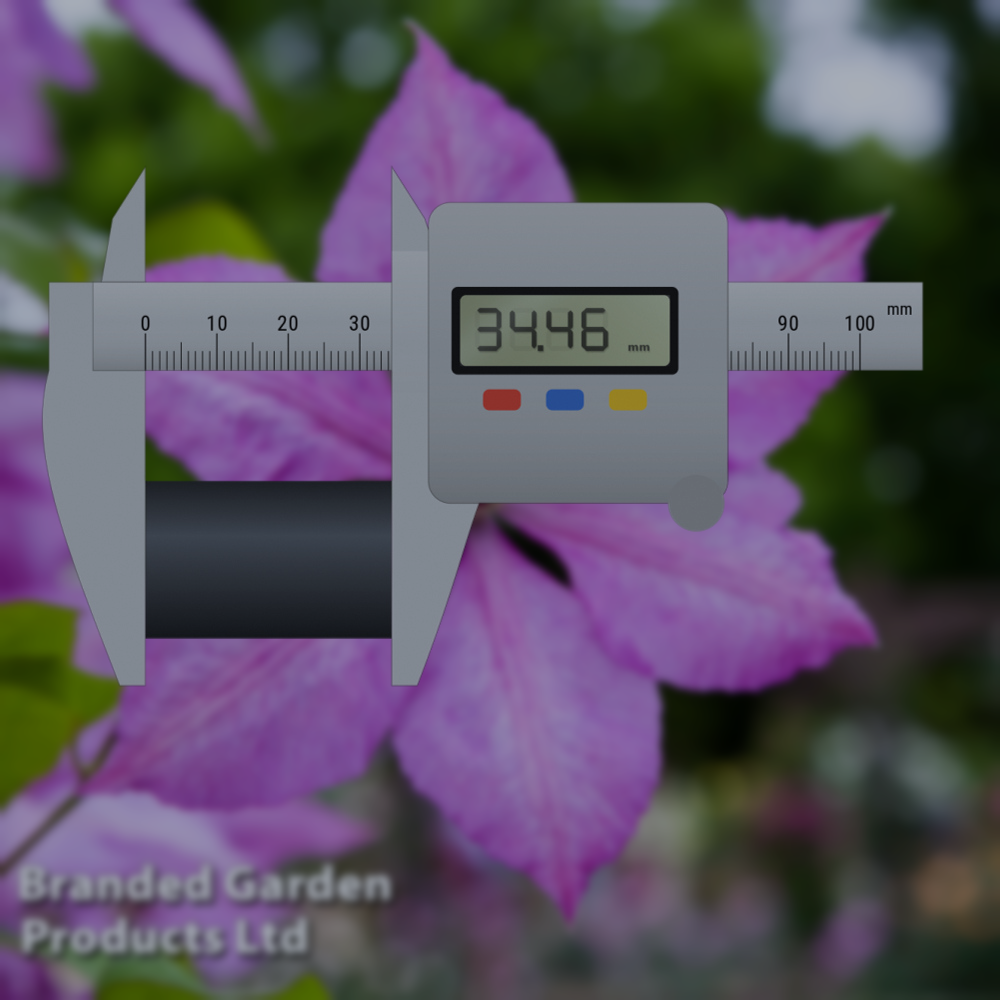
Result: 34.46 (mm)
